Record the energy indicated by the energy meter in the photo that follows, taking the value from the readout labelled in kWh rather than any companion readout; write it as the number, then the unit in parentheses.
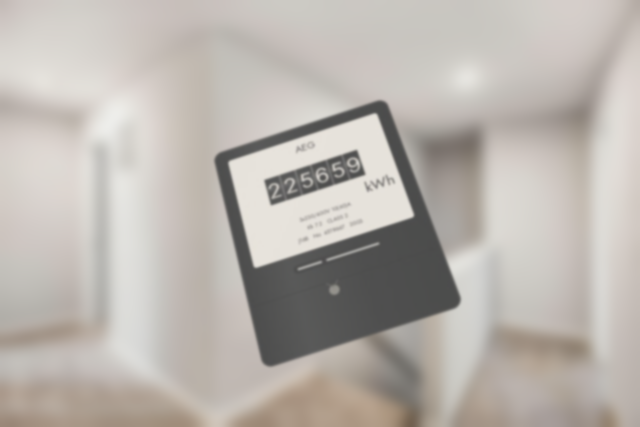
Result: 225659 (kWh)
